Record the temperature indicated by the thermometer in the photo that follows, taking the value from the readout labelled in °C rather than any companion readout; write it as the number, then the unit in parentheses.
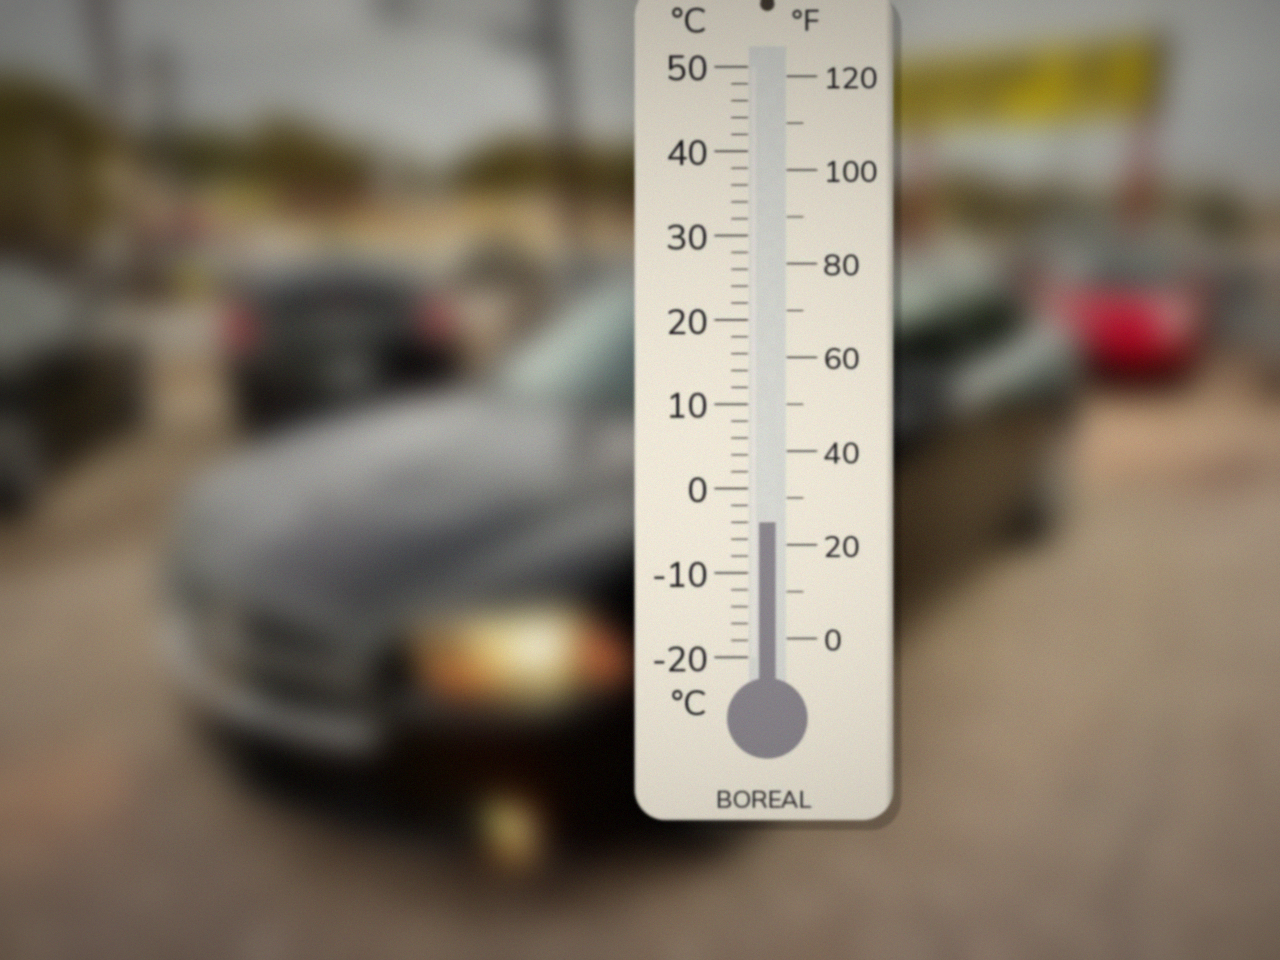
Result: -4 (°C)
